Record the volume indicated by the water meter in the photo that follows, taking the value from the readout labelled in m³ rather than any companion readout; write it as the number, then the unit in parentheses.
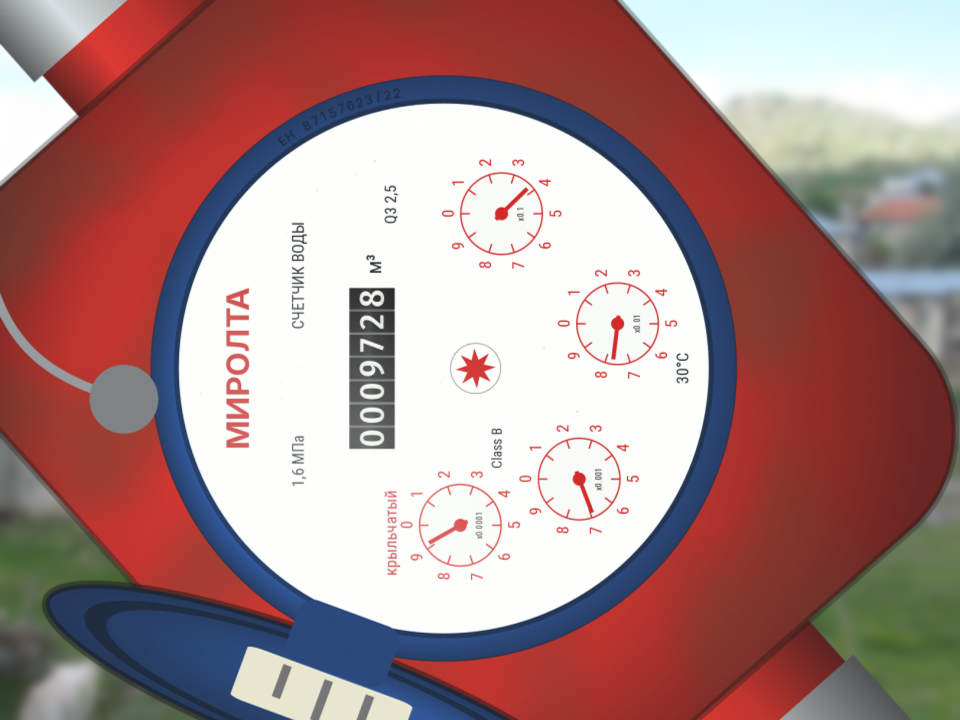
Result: 9728.3769 (m³)
